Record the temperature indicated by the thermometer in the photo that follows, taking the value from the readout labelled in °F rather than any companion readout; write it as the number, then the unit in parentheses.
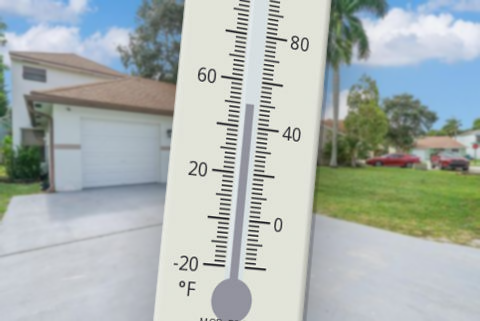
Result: 50 (°F)
